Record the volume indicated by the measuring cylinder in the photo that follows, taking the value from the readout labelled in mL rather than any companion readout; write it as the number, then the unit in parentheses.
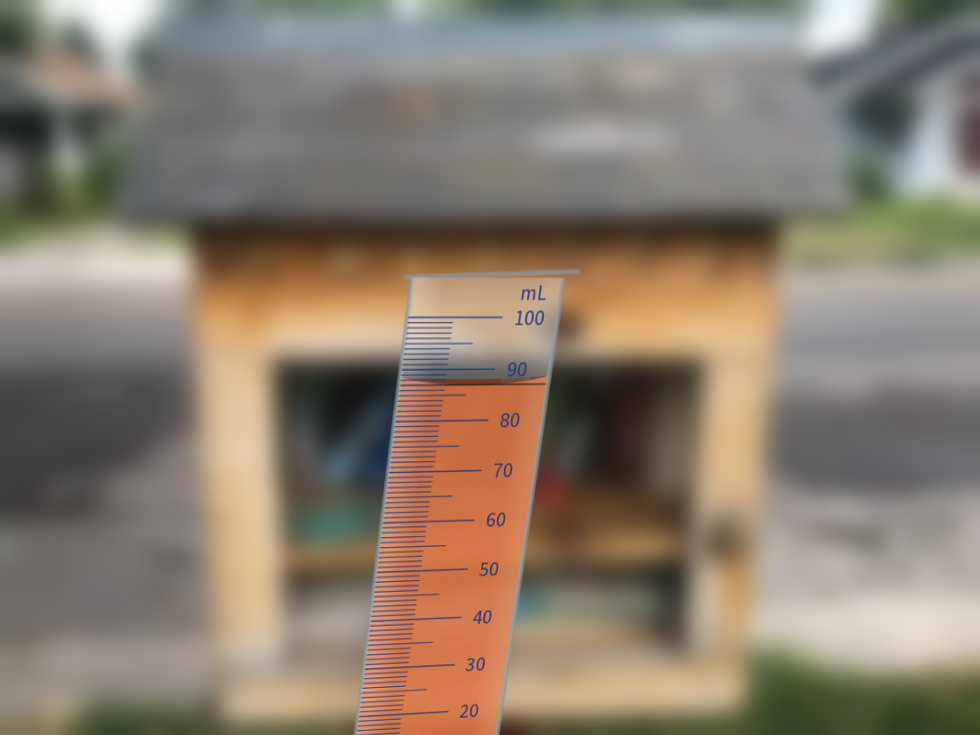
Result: 87 (mL)
